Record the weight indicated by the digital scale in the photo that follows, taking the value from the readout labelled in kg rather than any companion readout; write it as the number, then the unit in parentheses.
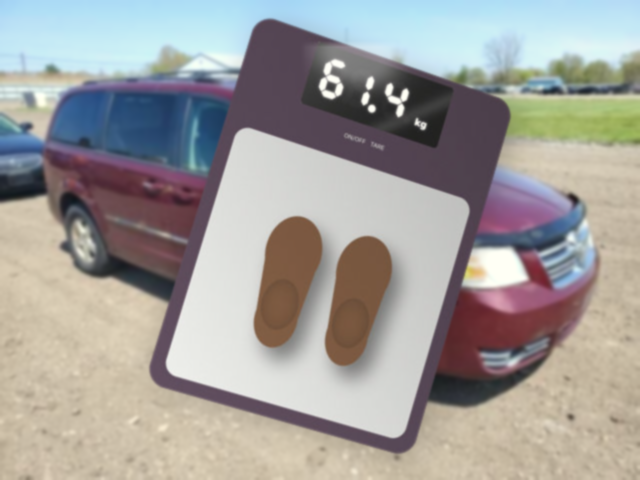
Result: 61.4 (kg)
